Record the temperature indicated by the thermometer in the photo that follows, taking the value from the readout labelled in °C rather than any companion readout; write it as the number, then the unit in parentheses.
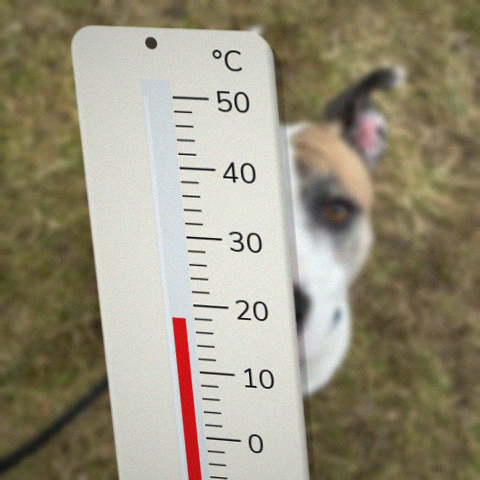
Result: 18 (°C)
